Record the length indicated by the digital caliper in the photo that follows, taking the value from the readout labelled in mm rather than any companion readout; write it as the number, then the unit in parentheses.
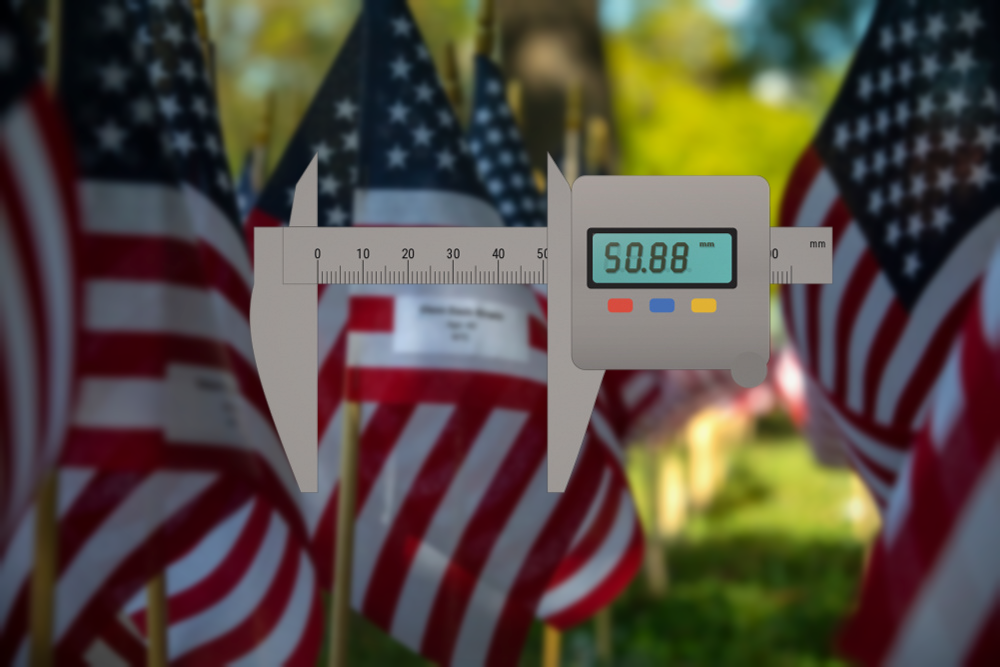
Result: 50.88 (mm)
